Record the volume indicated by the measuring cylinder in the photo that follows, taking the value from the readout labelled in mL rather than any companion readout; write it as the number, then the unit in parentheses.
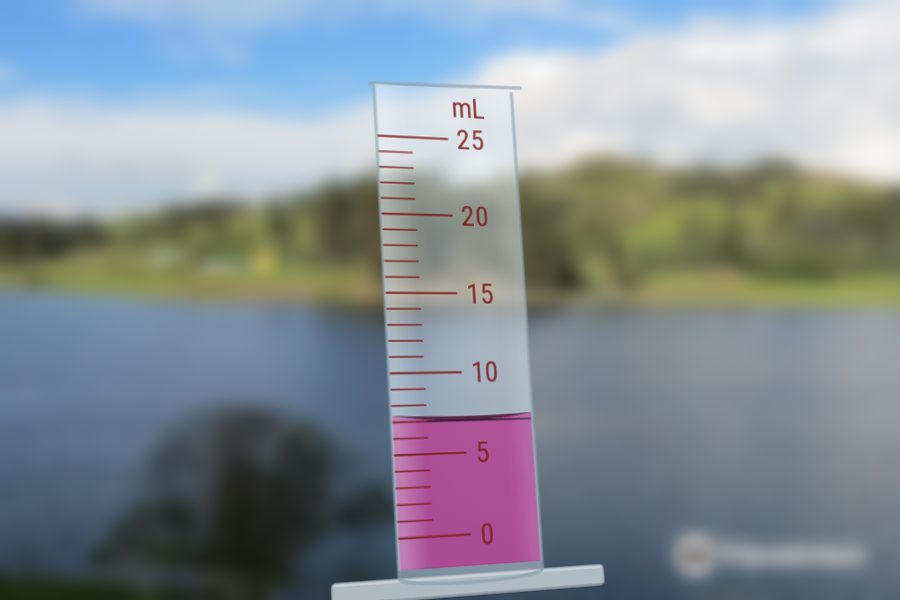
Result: 7 (mL)
